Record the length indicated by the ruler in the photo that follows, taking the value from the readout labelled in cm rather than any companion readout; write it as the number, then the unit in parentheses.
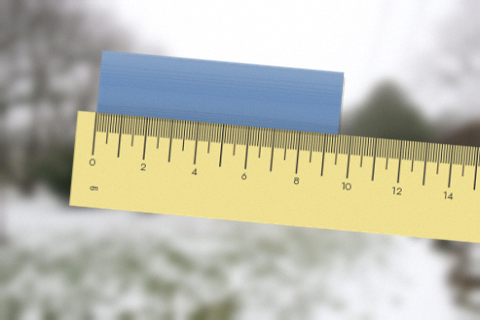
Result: 9.5 (cm)
